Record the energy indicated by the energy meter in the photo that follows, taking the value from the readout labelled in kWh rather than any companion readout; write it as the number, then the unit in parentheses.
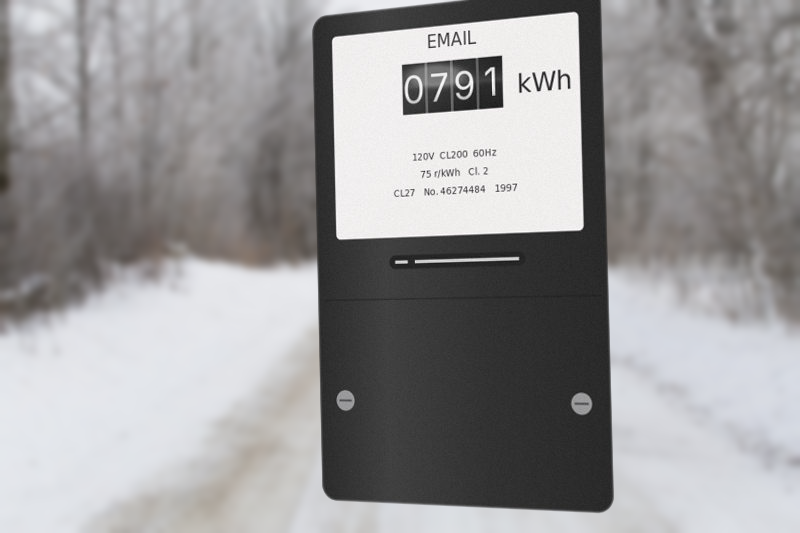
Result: 791 (kWh)
